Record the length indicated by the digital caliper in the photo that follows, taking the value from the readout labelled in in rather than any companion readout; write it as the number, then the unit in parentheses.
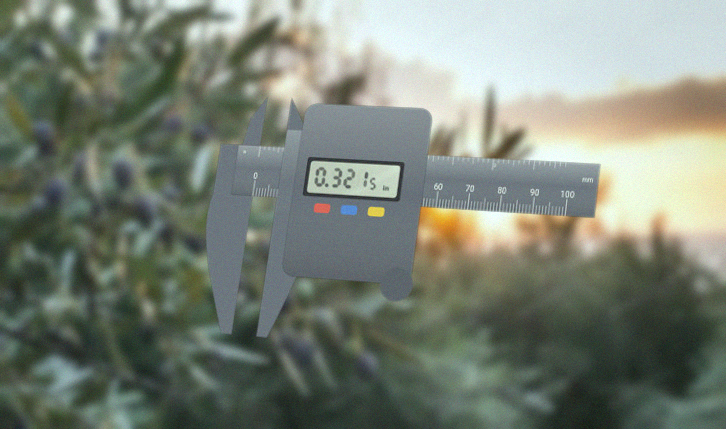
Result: 0.3215 (in)
